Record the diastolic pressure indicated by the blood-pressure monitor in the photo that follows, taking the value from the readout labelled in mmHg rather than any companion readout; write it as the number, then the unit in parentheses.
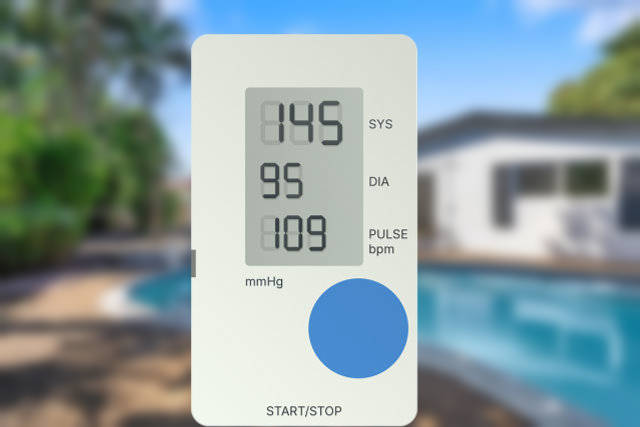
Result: 95 (mmHg)
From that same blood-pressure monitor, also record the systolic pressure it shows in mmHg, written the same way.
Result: 145 (mmHg)
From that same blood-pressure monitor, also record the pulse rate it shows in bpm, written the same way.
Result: 109 (bpm)
